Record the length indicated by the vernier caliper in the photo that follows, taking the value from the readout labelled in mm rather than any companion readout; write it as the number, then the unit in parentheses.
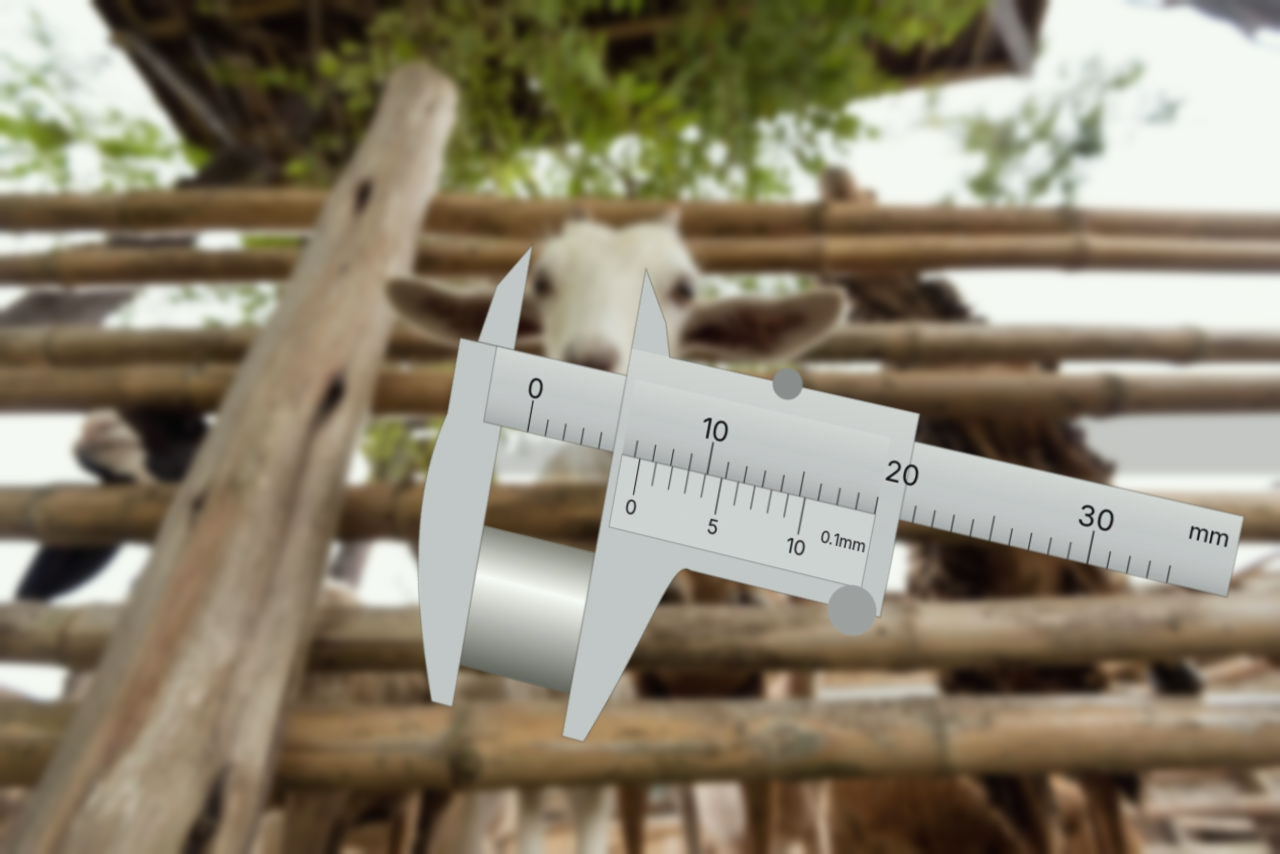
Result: 6.3 (mm)
